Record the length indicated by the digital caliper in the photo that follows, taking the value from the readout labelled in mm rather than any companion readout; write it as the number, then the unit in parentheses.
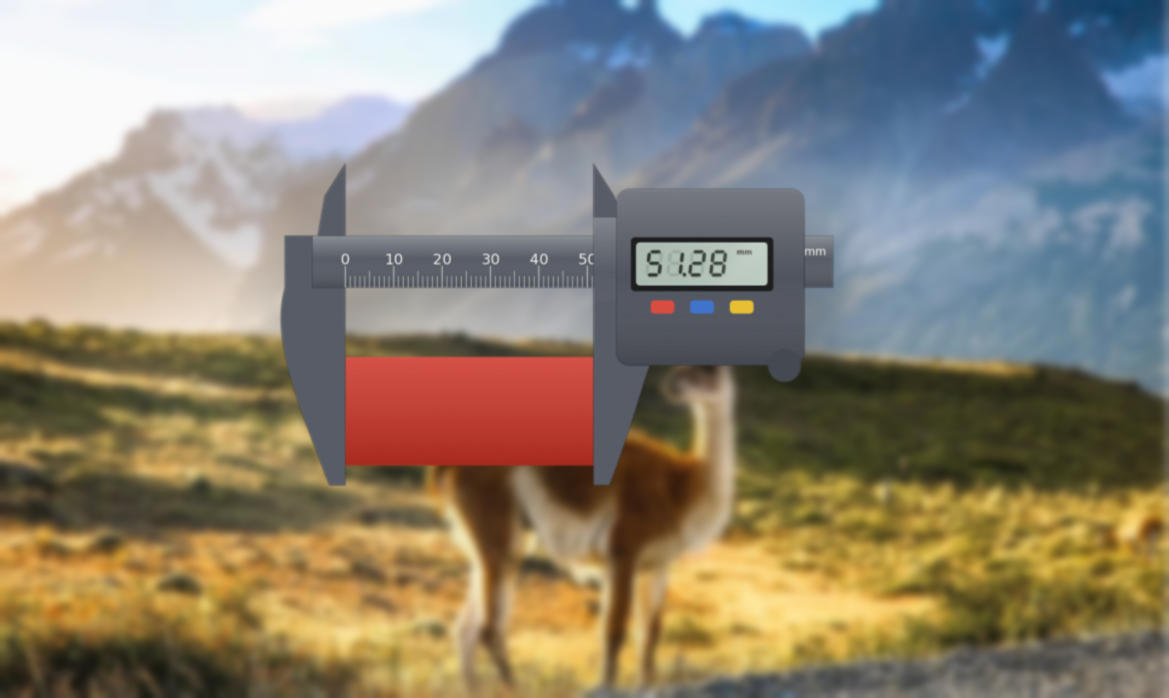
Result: 51.28 (mm)
